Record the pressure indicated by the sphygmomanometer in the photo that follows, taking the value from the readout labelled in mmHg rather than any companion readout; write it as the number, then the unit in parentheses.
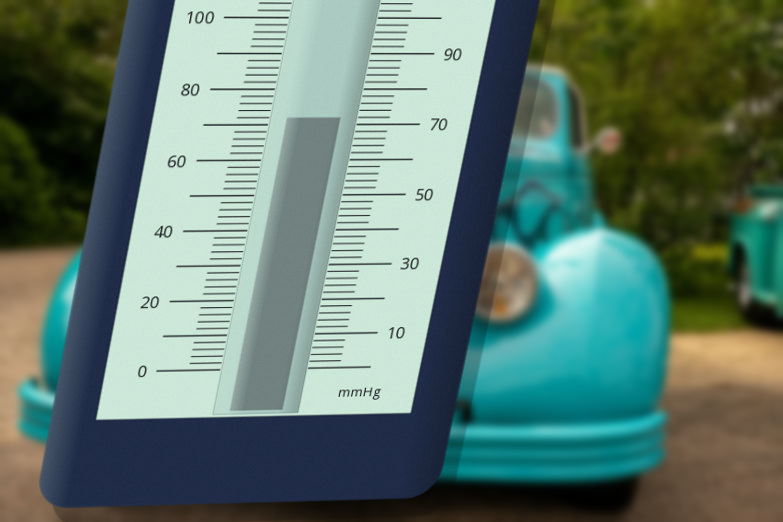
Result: 72 (mmHg)
